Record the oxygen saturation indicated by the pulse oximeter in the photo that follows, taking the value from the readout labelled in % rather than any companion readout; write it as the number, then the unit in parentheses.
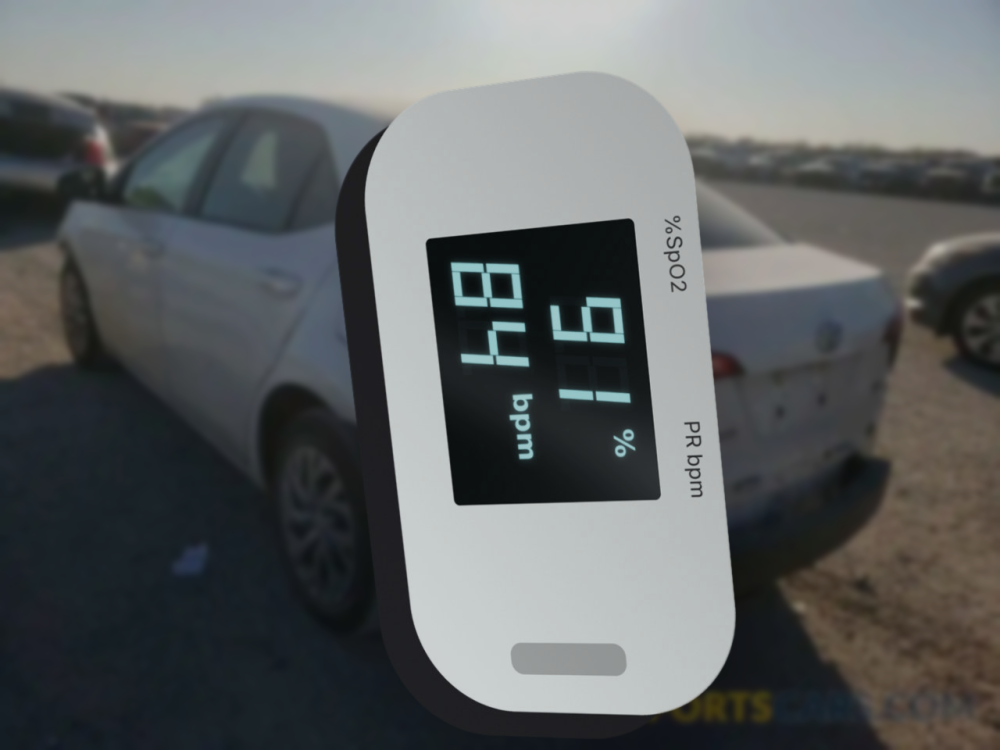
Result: 91 (%)
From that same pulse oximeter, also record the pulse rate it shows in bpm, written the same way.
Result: 84 (bpm)
